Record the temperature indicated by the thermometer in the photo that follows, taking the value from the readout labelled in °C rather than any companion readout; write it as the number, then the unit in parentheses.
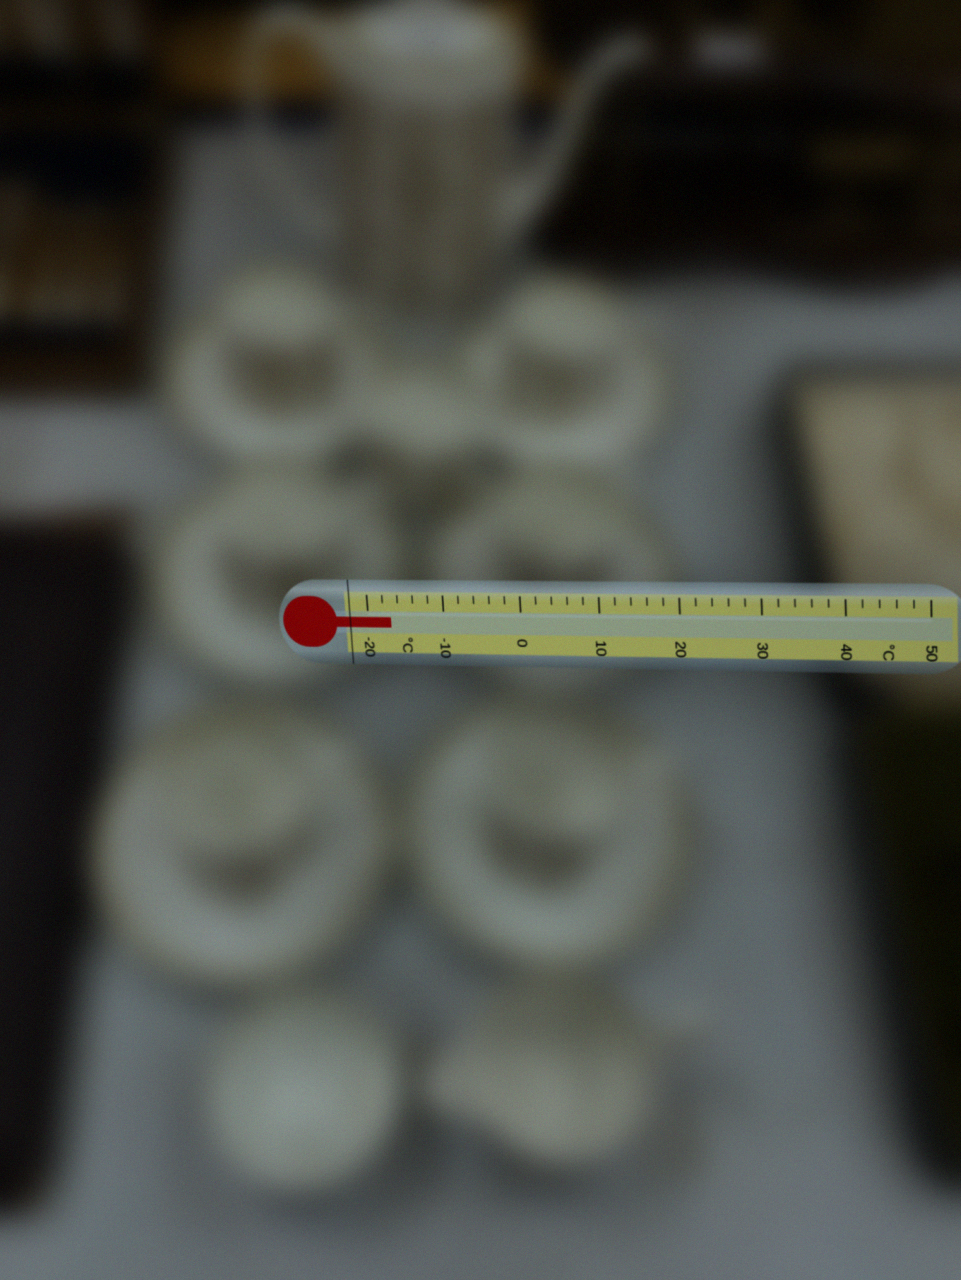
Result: -17 (°C)
